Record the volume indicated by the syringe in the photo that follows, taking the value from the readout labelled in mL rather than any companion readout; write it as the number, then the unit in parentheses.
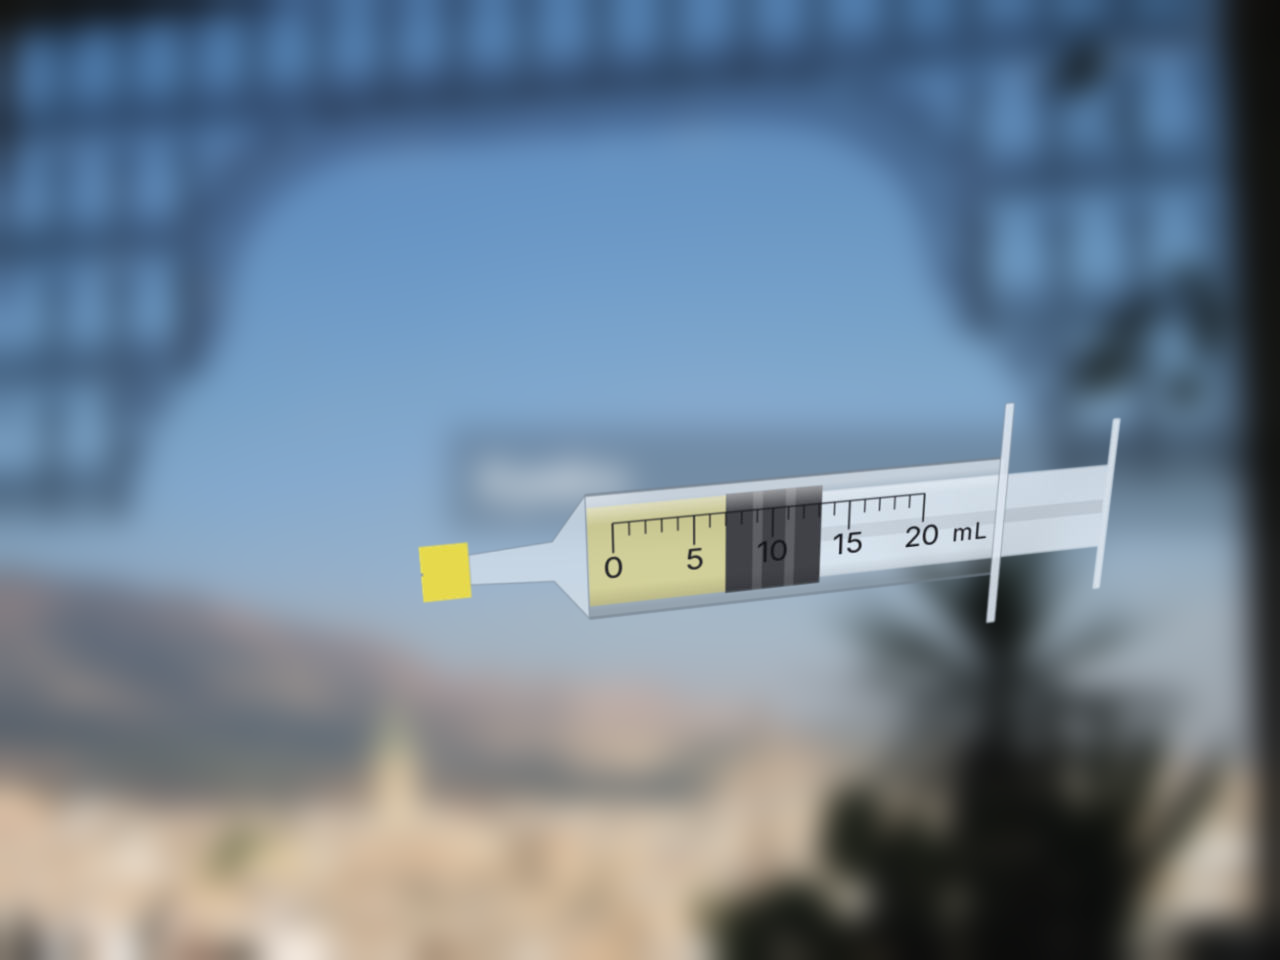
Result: 7 (mL)
